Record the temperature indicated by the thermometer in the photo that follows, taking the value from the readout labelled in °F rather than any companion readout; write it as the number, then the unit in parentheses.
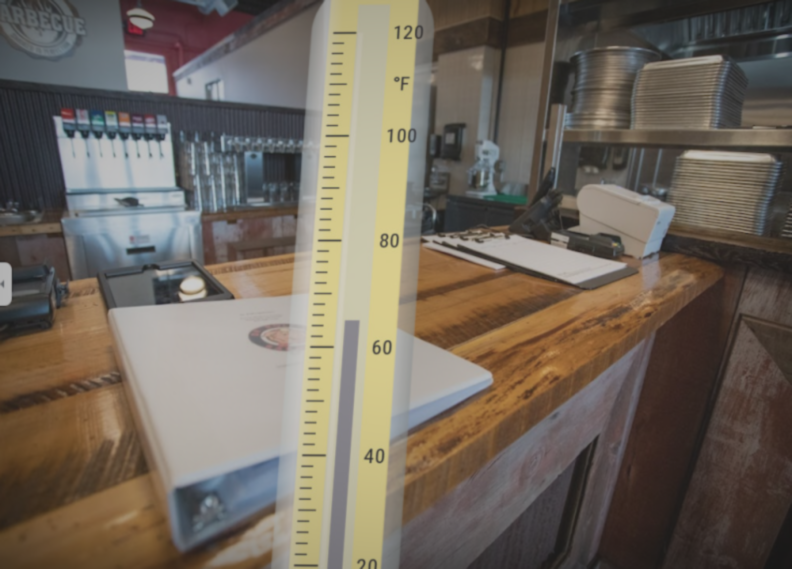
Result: 65 (°F)
